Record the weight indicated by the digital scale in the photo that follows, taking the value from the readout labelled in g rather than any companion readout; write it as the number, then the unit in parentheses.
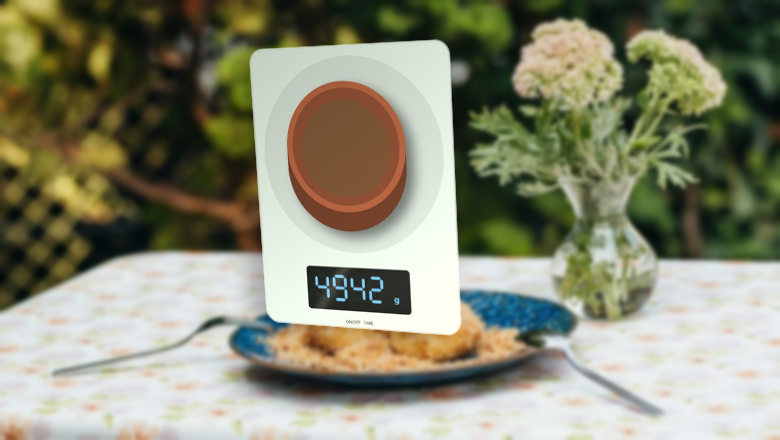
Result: 4942 (g)
